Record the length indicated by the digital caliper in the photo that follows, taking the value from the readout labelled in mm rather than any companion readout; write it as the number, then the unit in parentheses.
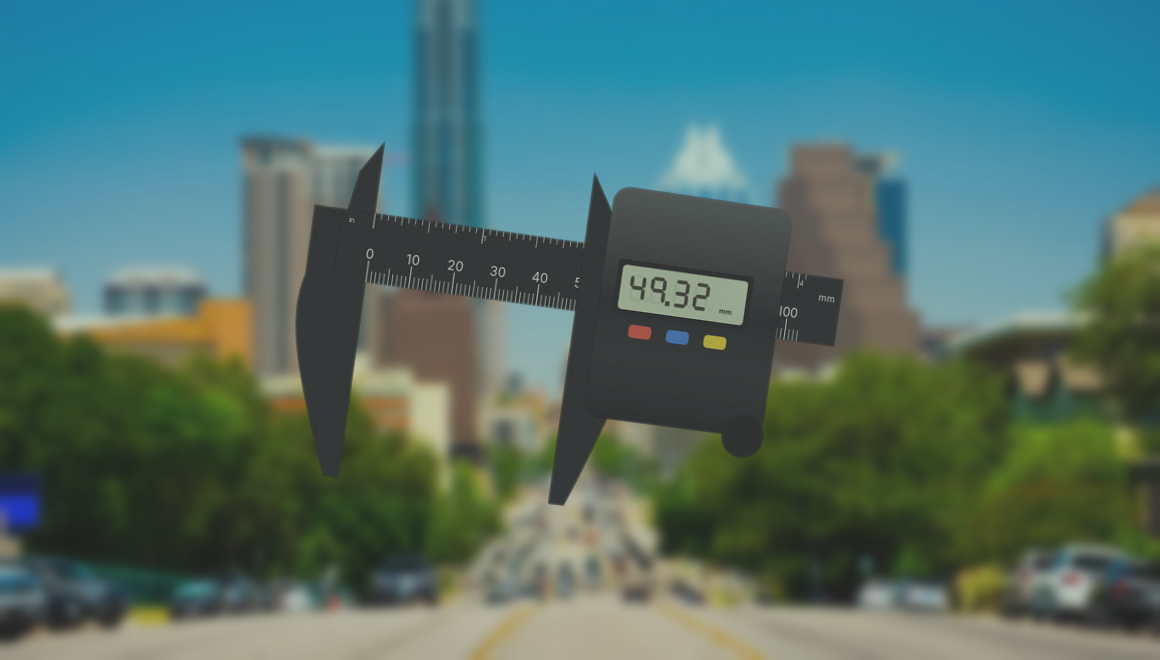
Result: 49.32 (mm)
